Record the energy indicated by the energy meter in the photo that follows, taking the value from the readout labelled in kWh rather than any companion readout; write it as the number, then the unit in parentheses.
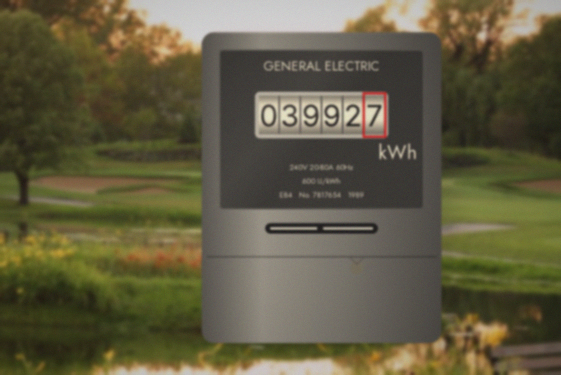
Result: 3992.7 (kWh)
